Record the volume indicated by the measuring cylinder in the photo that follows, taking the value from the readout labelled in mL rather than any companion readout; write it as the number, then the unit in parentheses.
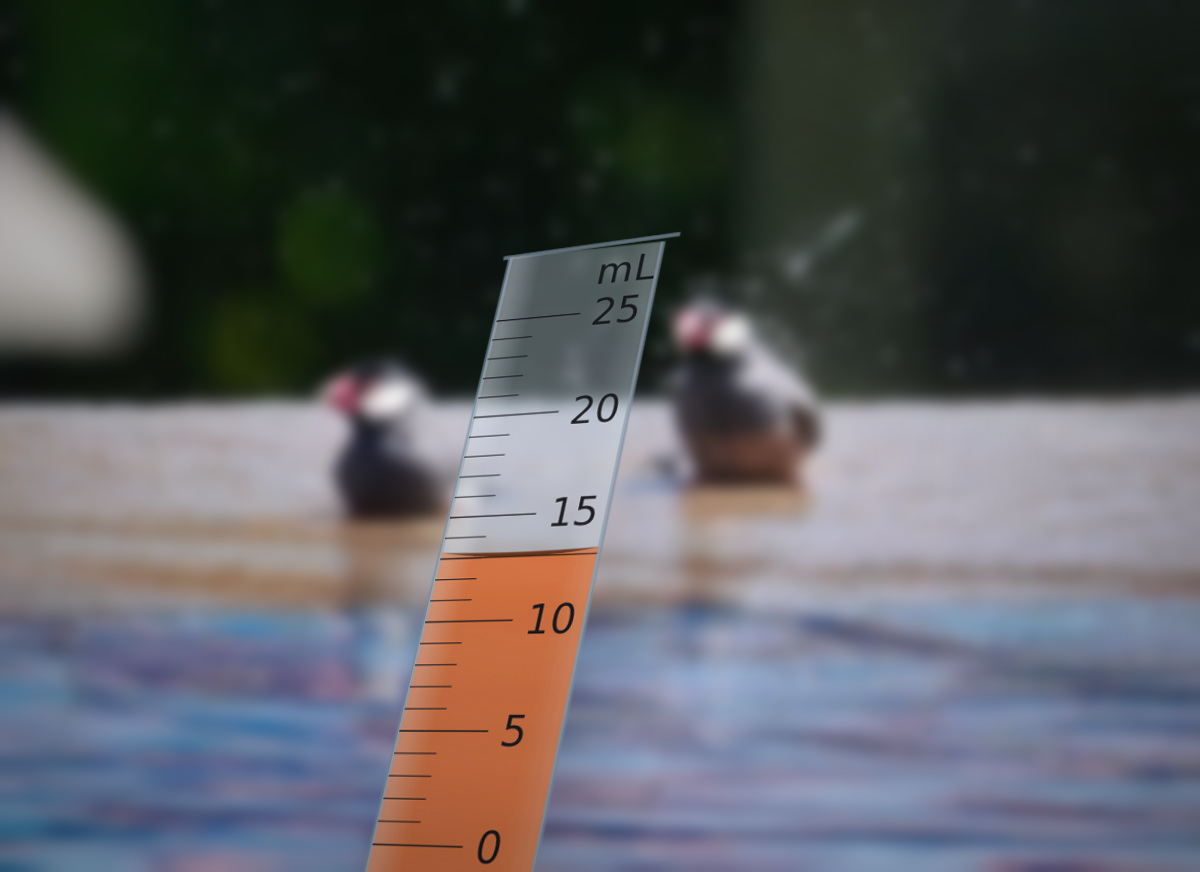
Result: 13 (mL)
